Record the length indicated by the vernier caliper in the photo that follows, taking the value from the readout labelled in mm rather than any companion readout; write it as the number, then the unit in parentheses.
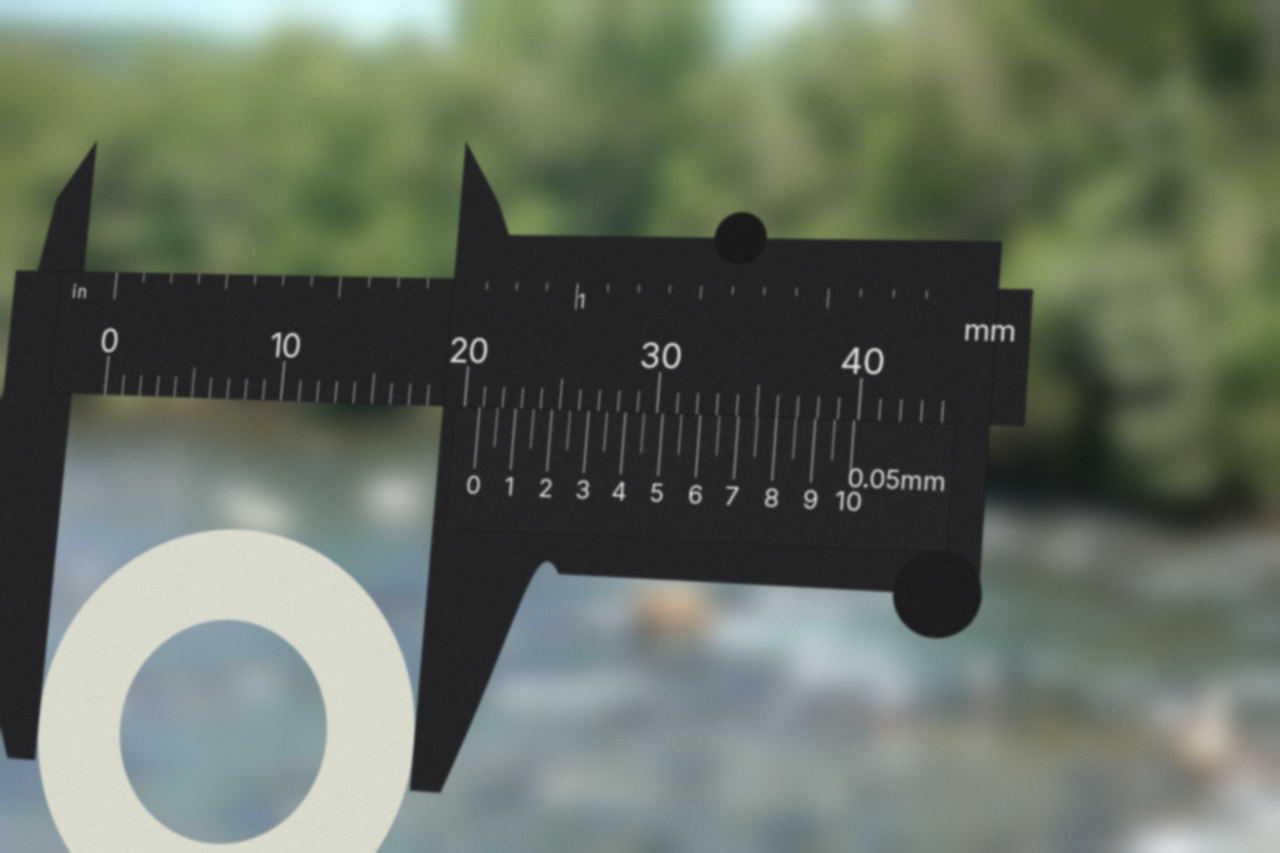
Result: 20.8 (mm)
